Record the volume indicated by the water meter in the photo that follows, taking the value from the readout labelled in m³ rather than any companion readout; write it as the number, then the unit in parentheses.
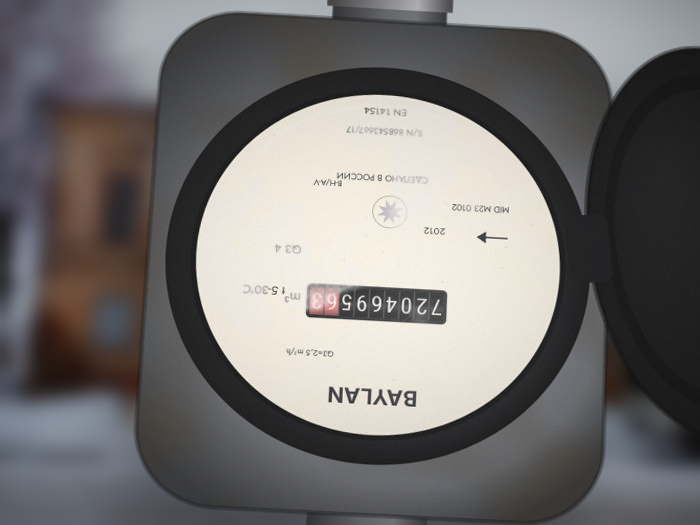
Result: 7204695.63 (m³)
